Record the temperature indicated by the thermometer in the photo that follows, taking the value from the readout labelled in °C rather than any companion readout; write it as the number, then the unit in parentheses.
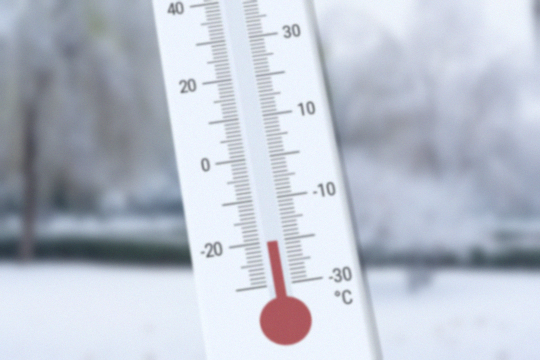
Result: -20 (°C)
